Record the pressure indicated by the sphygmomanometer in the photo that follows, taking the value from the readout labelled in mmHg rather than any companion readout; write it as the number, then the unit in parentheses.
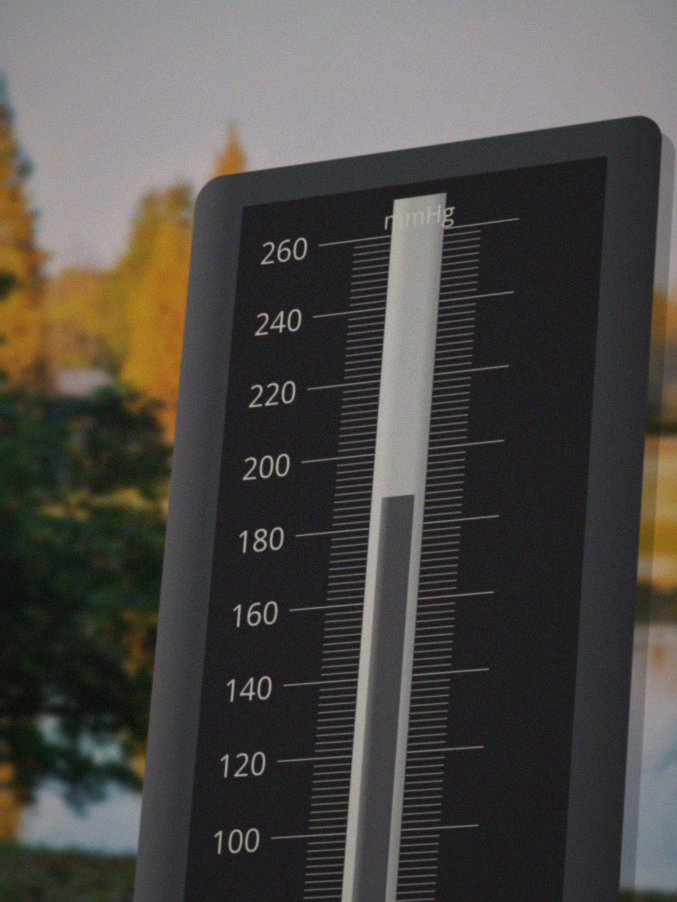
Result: 188 (mmHg)
